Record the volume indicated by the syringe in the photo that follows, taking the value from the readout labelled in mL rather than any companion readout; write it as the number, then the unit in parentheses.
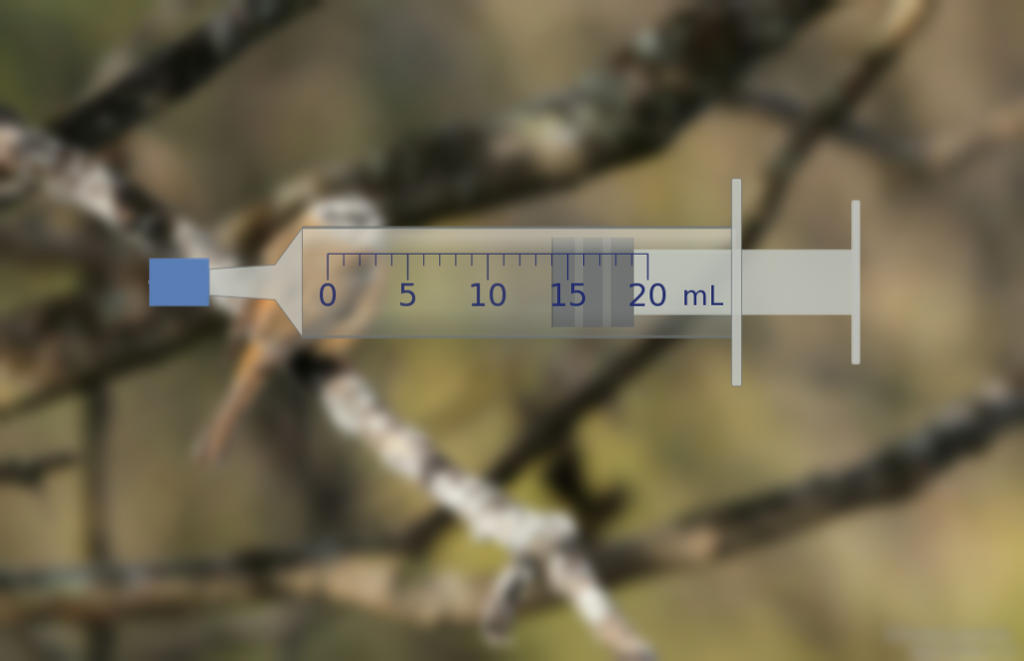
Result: 14 (mL)
